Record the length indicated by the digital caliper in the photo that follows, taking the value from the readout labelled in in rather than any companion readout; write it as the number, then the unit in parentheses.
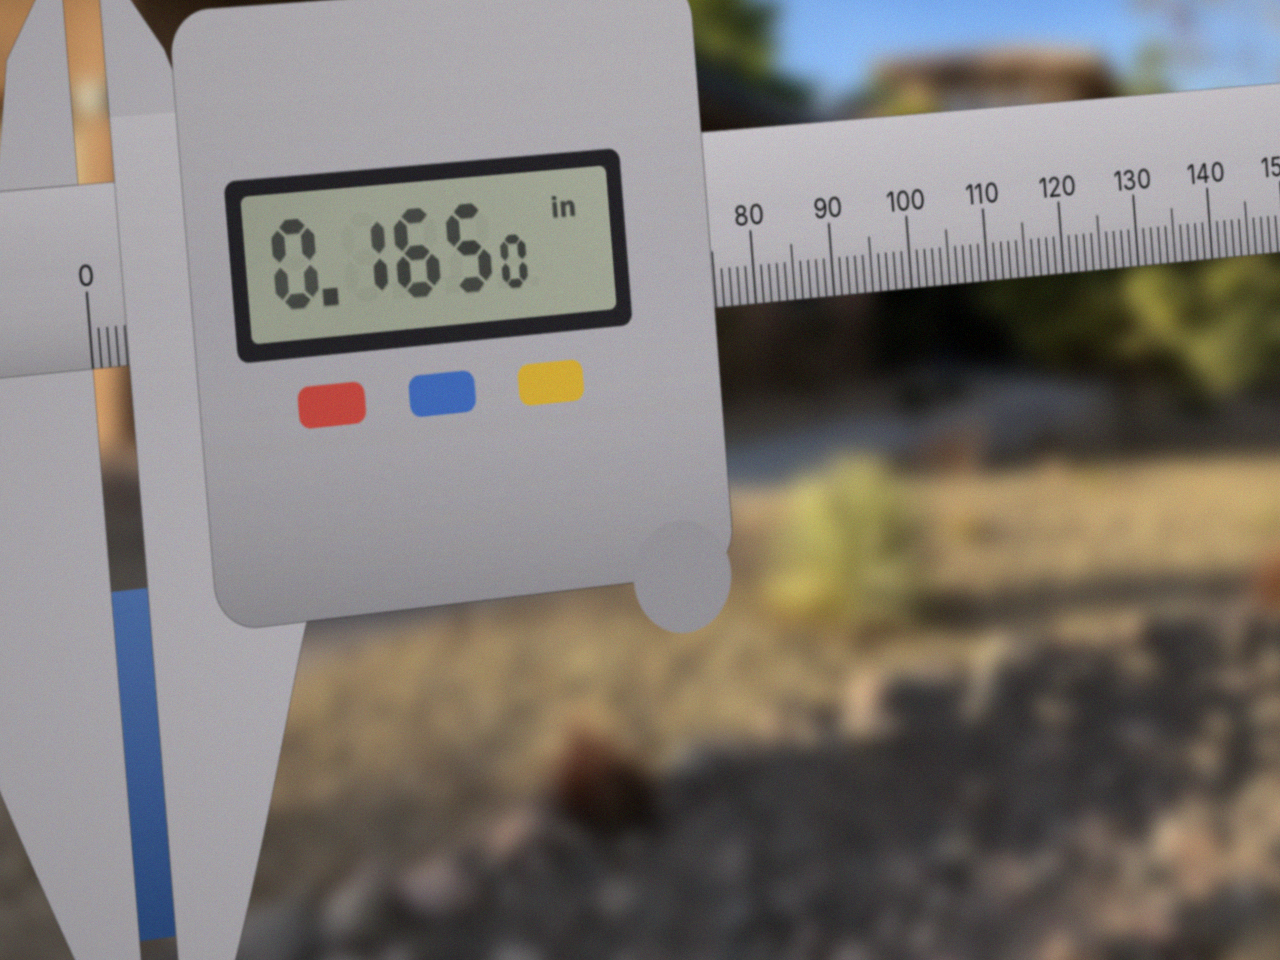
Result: 0.1650 (in)
